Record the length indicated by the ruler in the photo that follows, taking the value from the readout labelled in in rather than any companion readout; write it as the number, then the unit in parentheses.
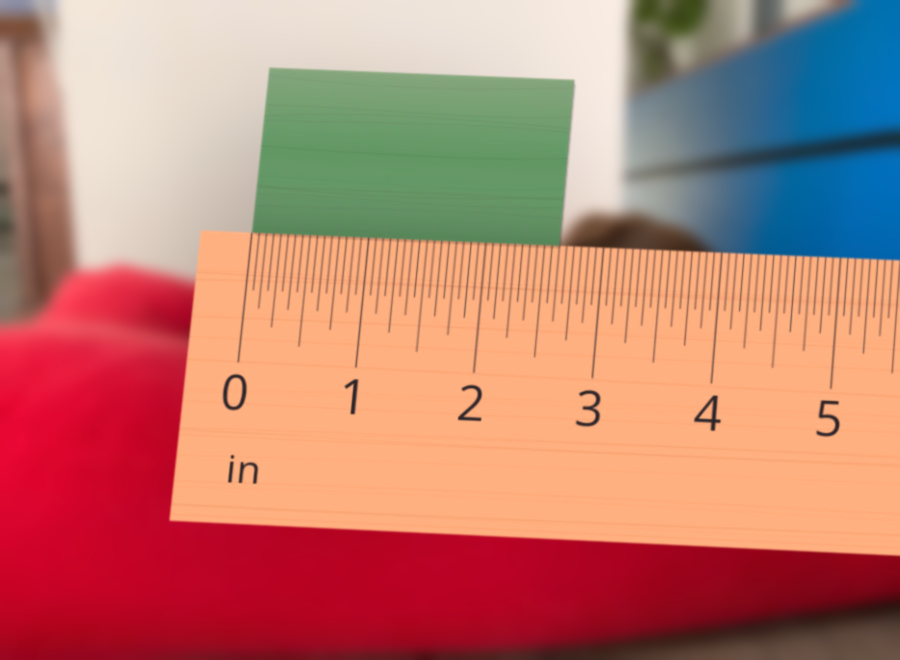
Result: 2.625 (in)
